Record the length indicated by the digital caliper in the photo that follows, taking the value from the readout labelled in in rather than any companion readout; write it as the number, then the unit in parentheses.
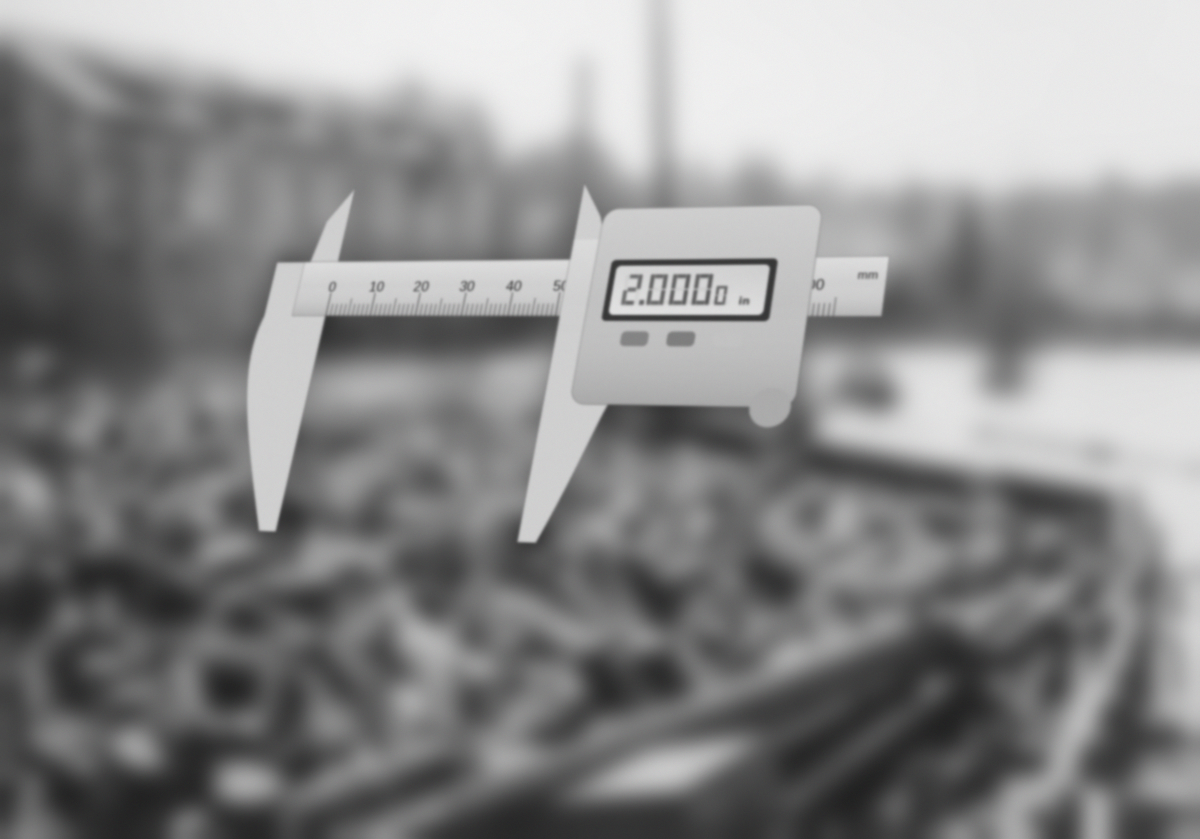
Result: 2.0000 (in)
